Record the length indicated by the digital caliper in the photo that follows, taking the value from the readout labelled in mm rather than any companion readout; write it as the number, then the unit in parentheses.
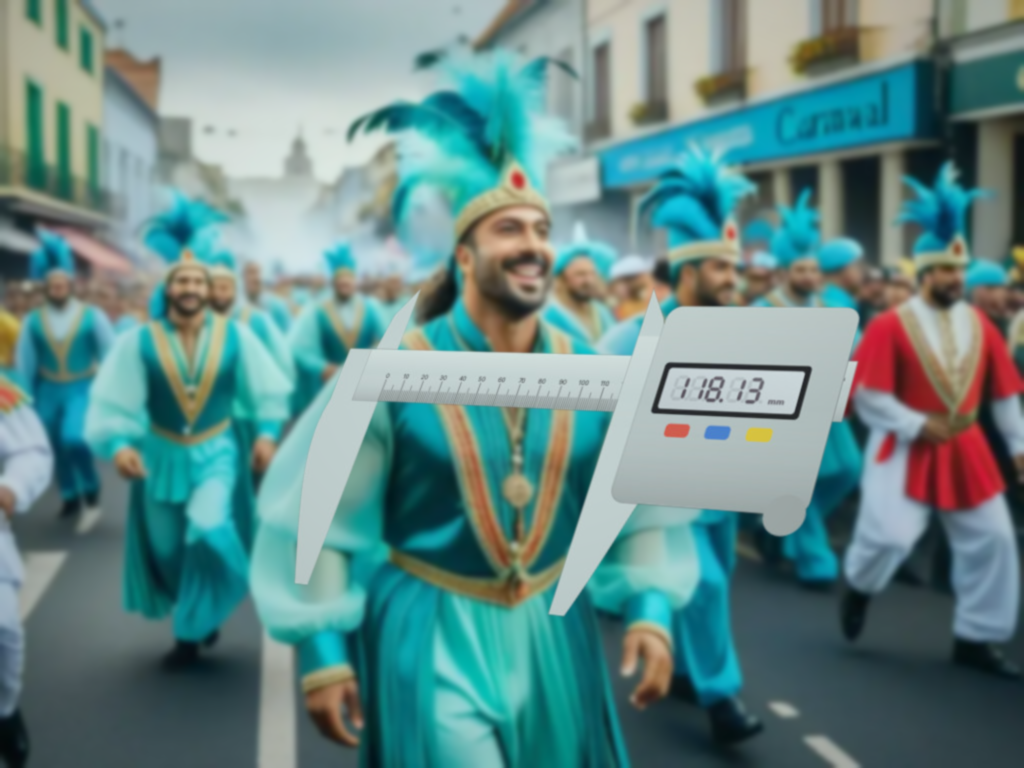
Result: 118.13 (mm)
